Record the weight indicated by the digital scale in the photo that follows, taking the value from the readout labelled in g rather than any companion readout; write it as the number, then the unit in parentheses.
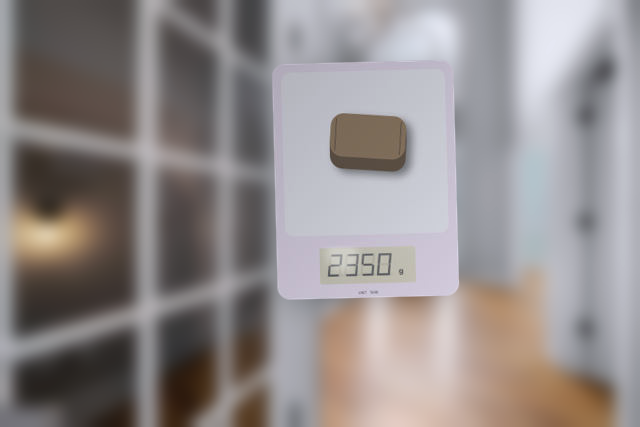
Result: 2350 (g)
